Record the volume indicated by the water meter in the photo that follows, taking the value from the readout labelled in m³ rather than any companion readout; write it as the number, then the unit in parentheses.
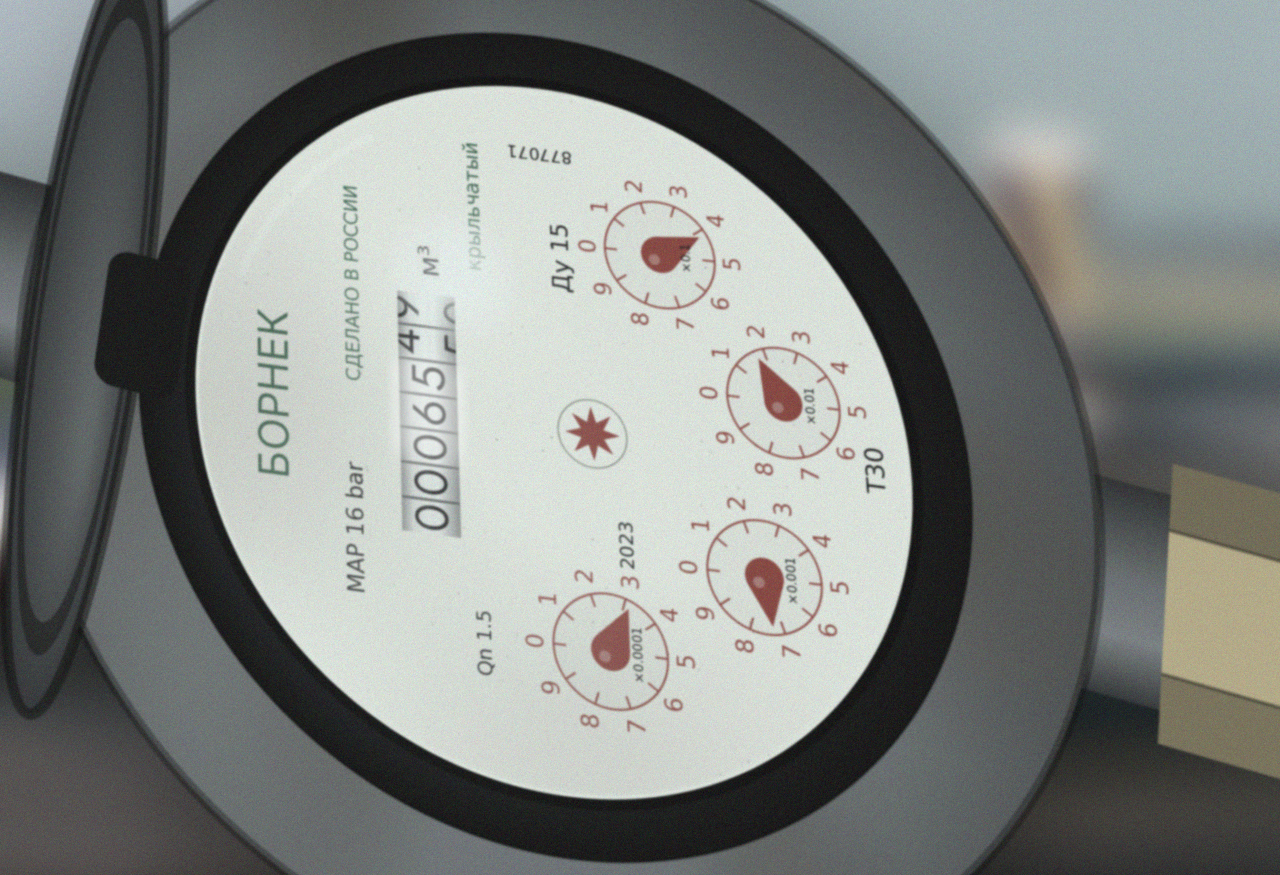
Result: 6549.4173 (m³)
